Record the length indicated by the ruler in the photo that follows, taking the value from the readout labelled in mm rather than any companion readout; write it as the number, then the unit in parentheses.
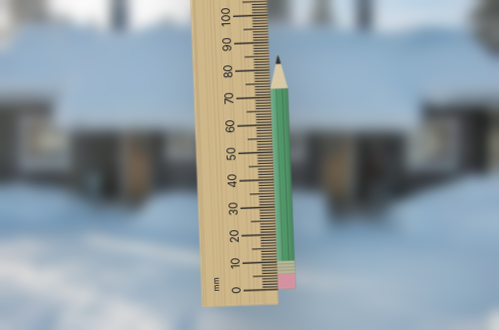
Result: 85 (mm)
